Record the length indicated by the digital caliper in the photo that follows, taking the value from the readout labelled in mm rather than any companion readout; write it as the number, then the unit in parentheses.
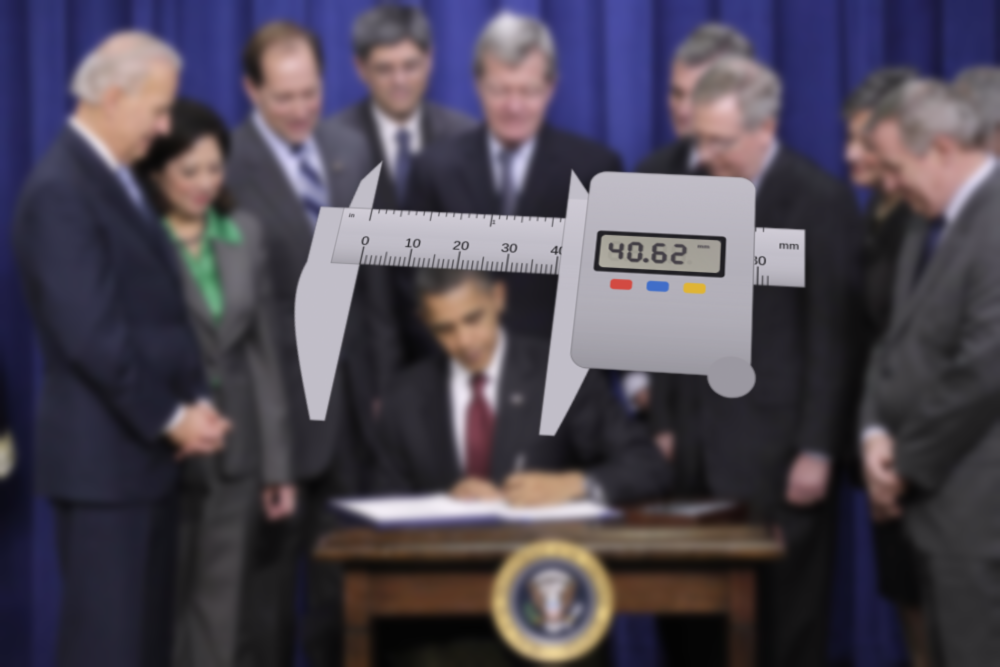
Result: 40.62 (mm)
